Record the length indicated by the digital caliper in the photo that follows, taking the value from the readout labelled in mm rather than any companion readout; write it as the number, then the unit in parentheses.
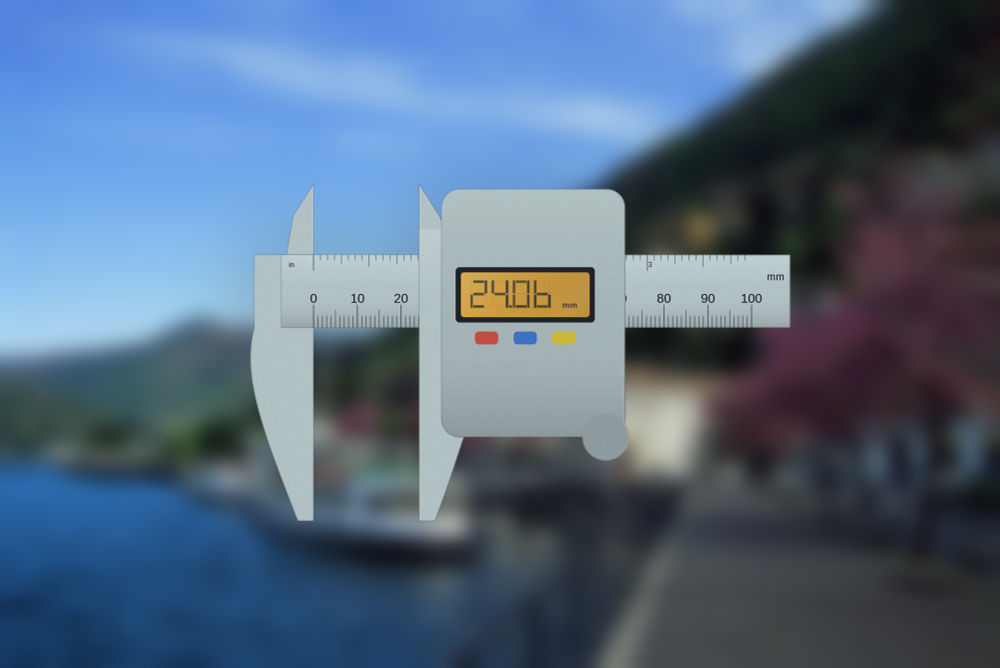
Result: 24.06 (mm)
